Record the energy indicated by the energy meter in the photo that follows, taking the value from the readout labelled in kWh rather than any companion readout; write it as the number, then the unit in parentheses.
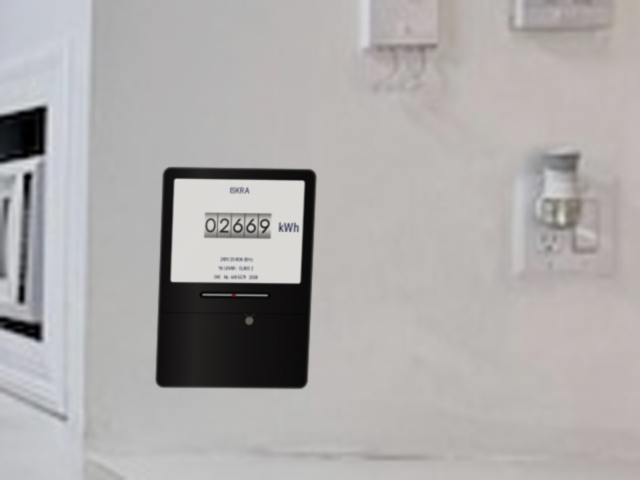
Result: 2669 (kWh)
